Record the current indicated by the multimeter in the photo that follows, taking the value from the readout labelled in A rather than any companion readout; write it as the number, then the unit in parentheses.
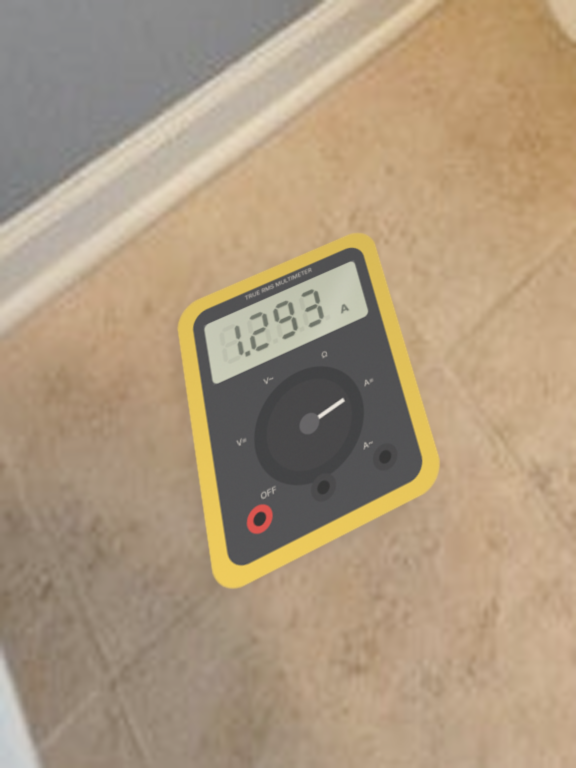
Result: 1.293 (A)
